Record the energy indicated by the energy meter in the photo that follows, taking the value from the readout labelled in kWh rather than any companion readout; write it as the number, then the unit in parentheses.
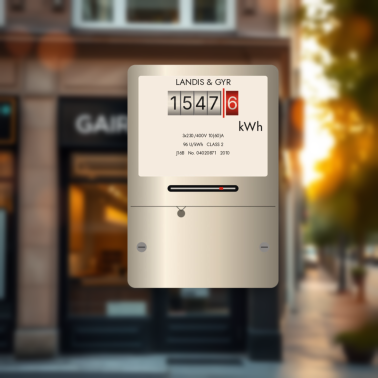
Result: 1547.6 (kWh)
